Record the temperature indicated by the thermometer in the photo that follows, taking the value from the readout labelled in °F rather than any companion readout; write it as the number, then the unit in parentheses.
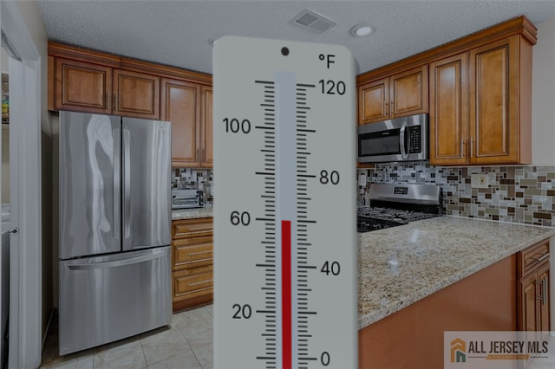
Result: 60 (°F)
